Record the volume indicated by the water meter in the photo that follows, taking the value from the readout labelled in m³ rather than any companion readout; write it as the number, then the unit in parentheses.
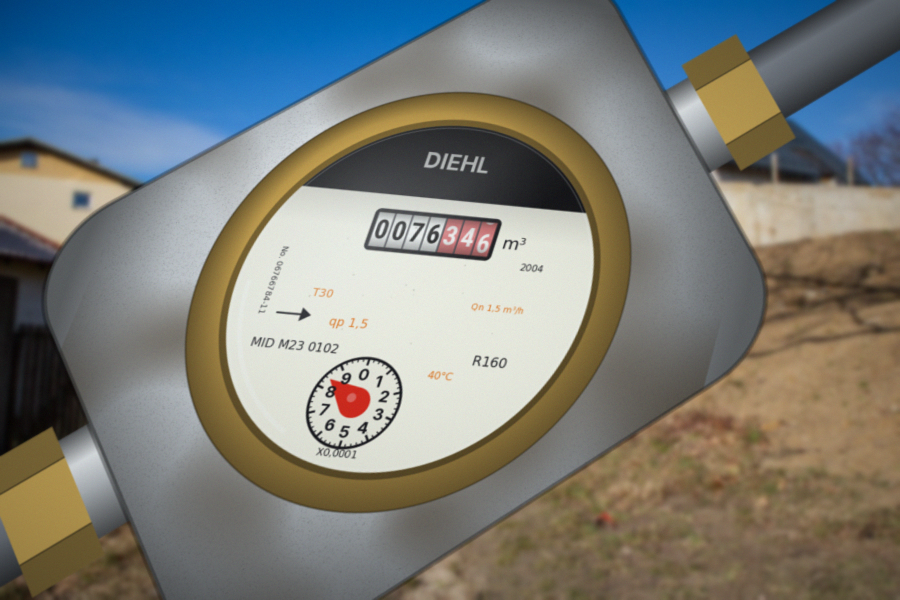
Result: 76.3458 (m³)
